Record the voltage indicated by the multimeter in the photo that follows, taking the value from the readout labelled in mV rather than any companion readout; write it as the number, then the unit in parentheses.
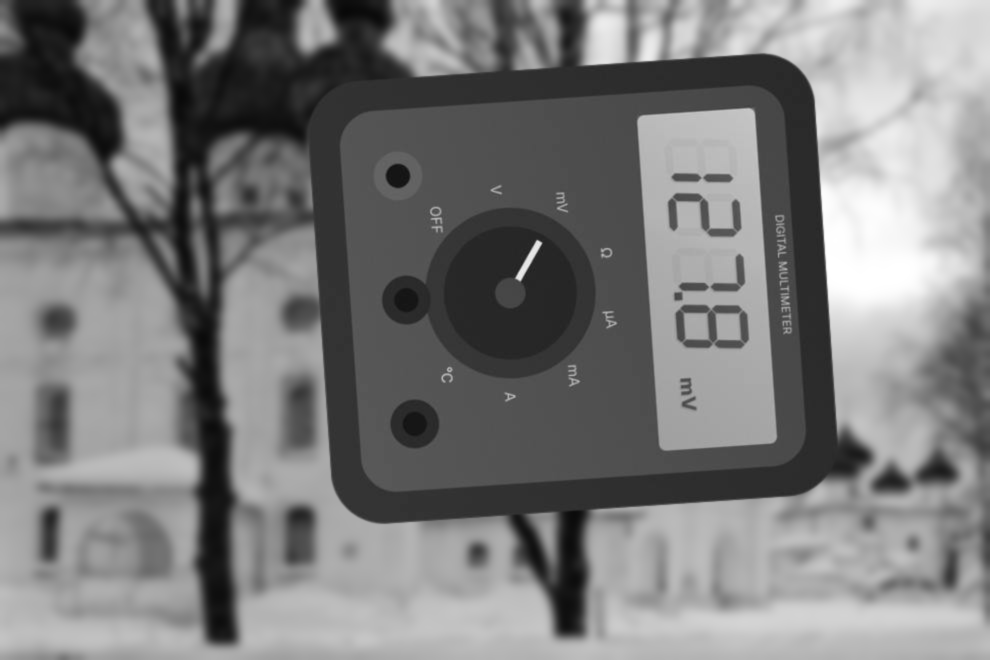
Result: 127.8 (mV)
